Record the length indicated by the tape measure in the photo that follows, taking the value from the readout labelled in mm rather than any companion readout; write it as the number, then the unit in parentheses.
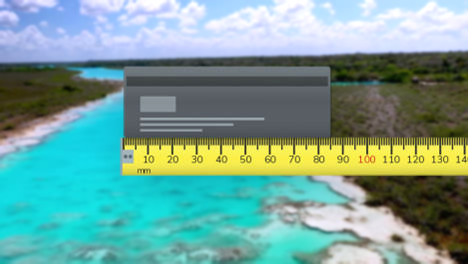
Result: 85 (mm)
